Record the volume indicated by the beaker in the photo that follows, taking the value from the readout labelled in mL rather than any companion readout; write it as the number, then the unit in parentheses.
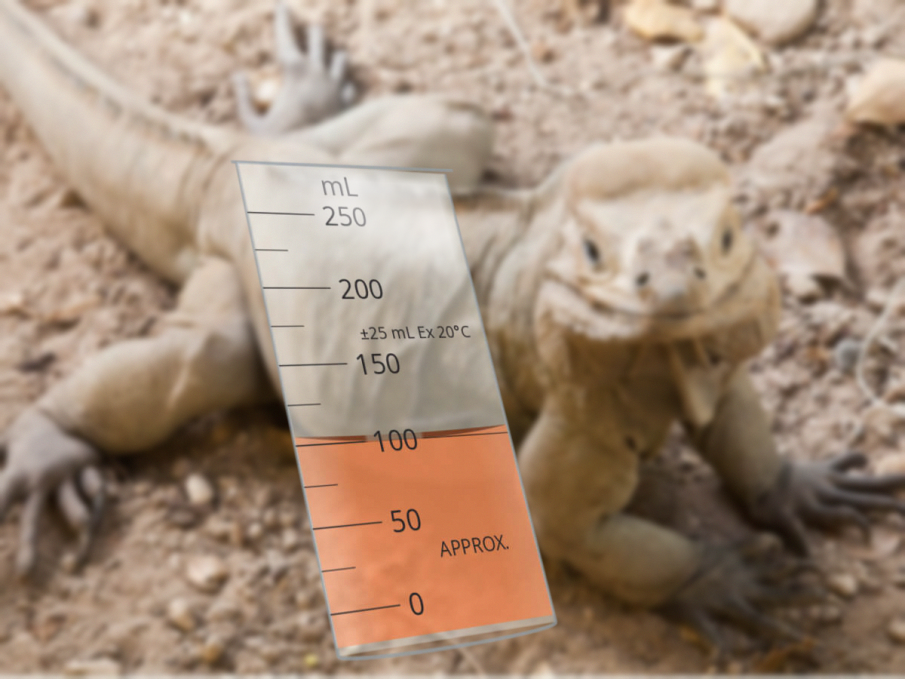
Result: 100 (mL)
